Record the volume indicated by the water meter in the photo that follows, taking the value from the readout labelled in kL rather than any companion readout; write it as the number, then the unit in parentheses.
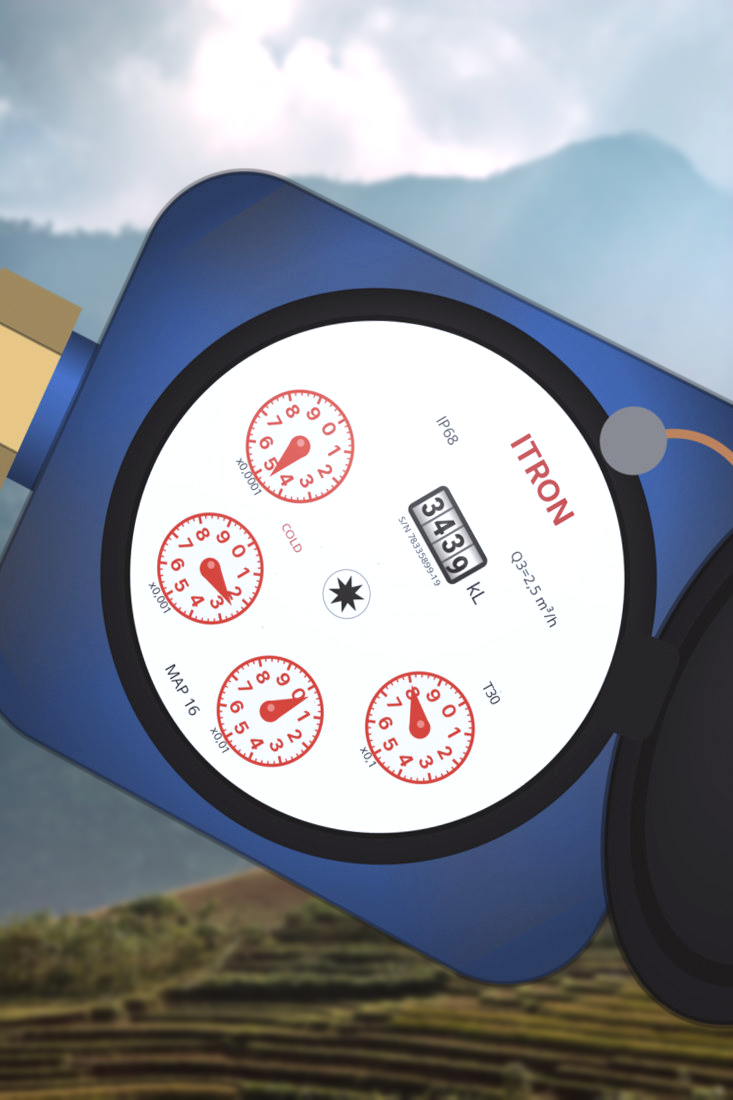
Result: 3438.8024 (kL)
